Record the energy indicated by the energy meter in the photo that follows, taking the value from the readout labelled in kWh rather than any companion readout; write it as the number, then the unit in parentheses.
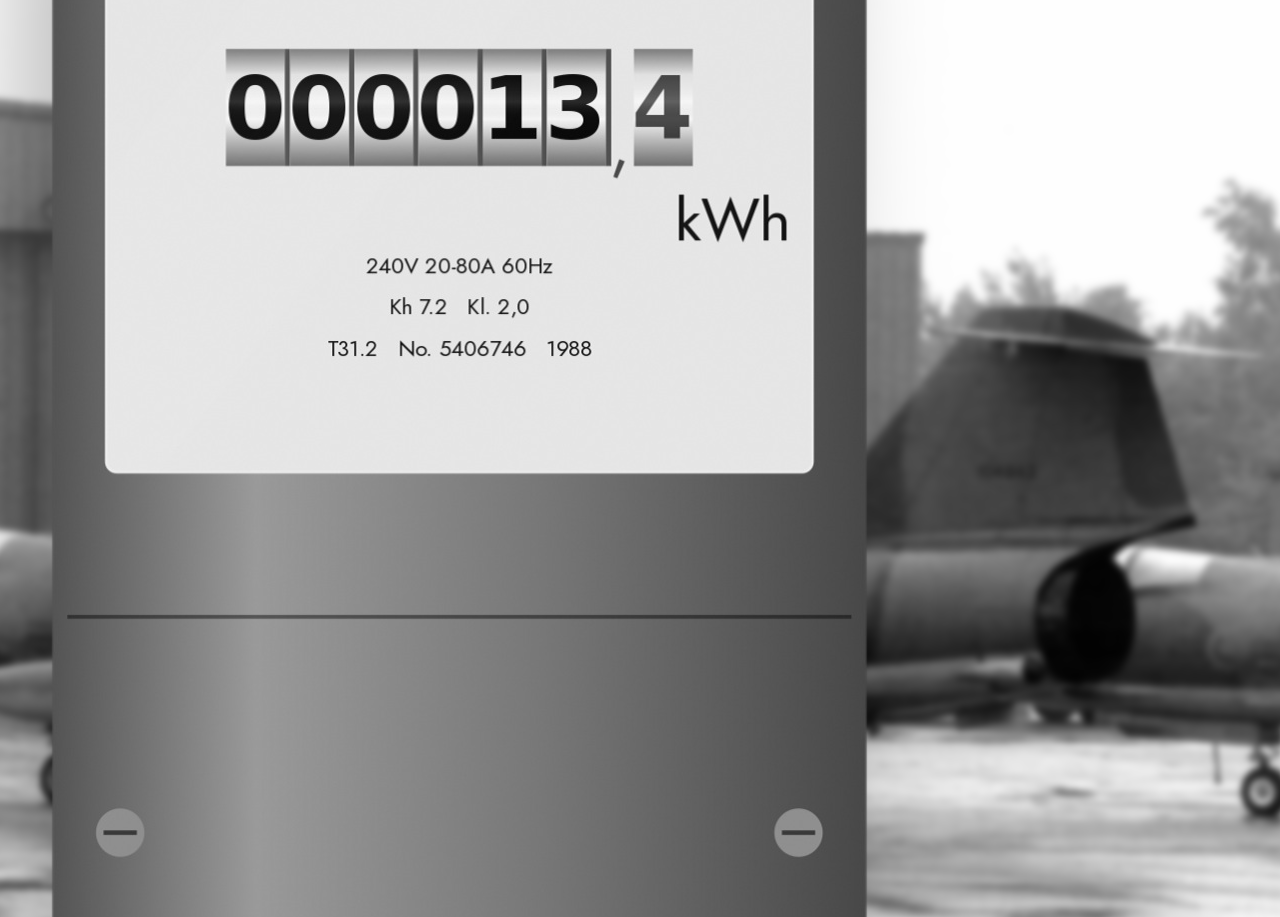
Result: 13.4 (kWh)
